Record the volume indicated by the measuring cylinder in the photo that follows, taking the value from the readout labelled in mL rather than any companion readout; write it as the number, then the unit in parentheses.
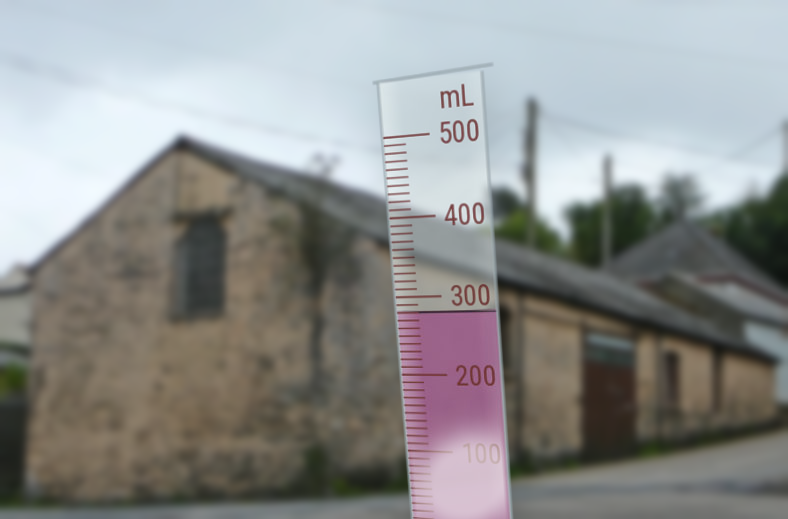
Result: 280 (mL)
